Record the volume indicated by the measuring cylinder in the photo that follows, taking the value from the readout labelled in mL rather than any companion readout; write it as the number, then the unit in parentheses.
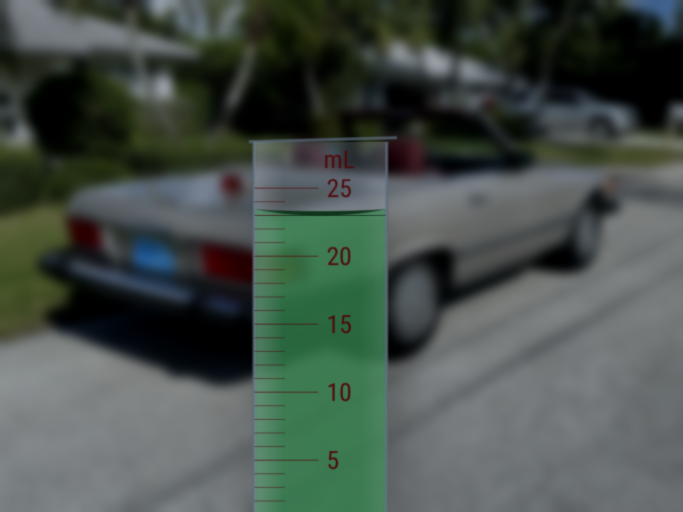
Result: 23 (mL)
